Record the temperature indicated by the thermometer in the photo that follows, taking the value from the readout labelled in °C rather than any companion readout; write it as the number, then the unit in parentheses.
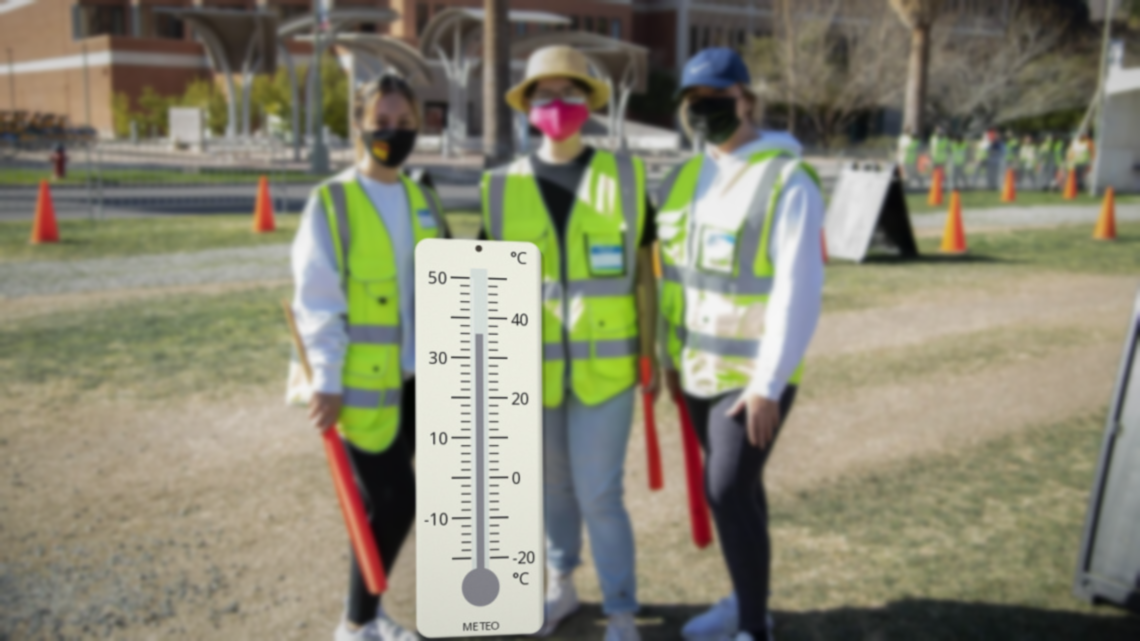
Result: 36 (°C)
